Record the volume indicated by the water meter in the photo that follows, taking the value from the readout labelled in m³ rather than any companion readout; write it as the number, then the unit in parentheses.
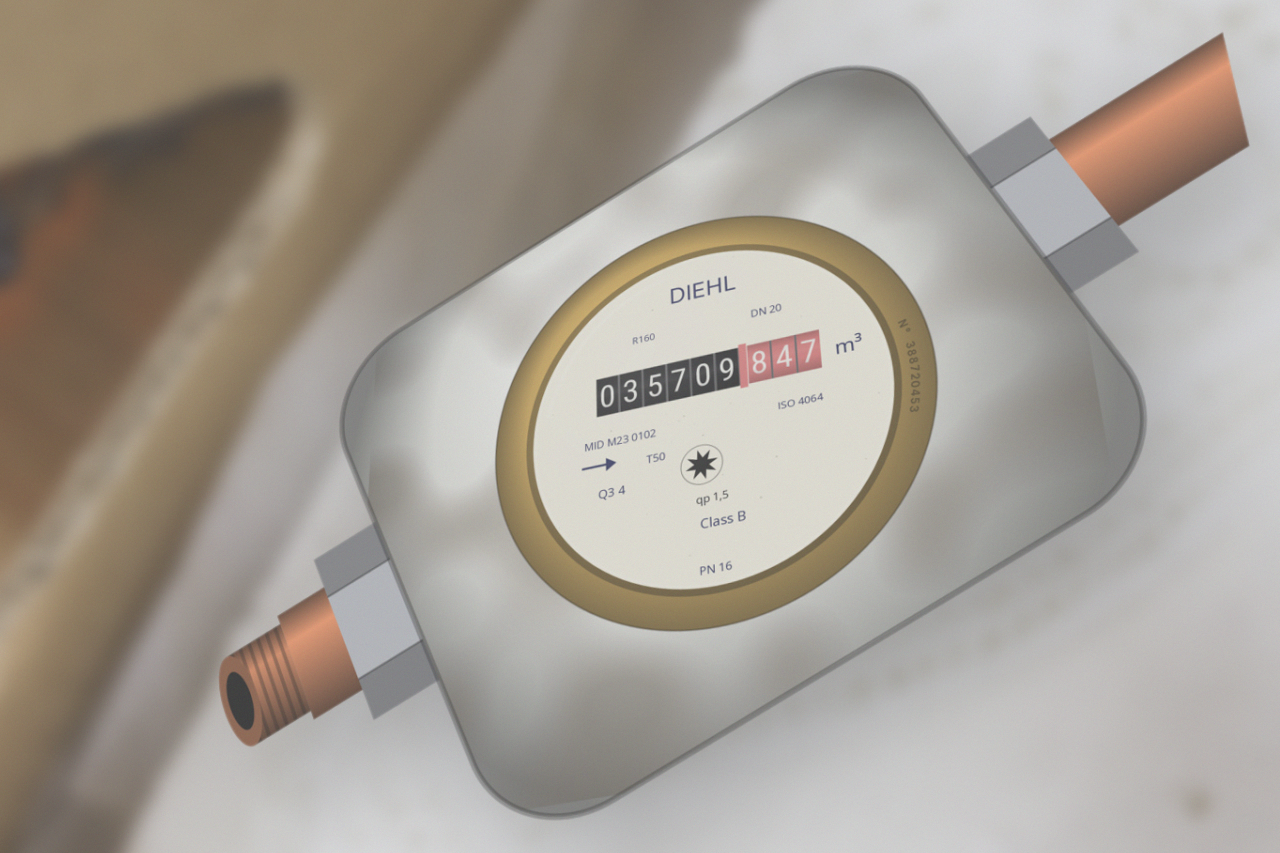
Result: 35709.847 (m³)
